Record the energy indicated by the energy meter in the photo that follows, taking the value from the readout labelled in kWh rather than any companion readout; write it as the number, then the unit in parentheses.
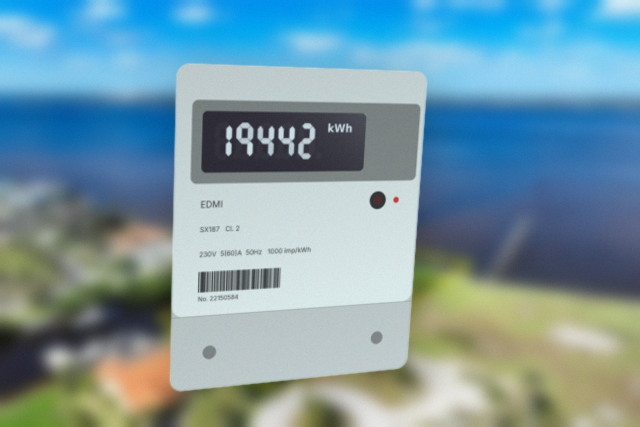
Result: 19442 (kWh)
